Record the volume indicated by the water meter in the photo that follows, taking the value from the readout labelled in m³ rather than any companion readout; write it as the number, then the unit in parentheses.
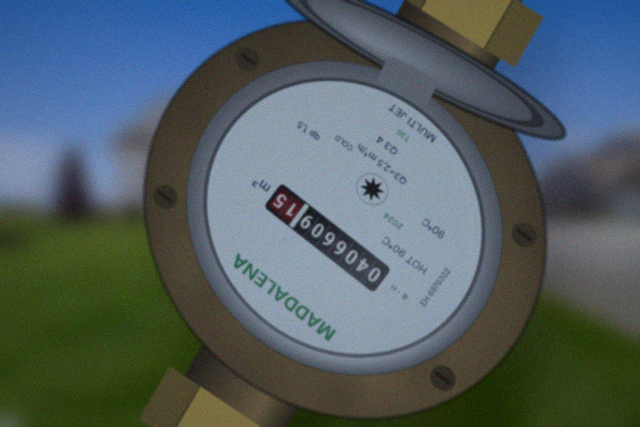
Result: 406609.15 (m³)
